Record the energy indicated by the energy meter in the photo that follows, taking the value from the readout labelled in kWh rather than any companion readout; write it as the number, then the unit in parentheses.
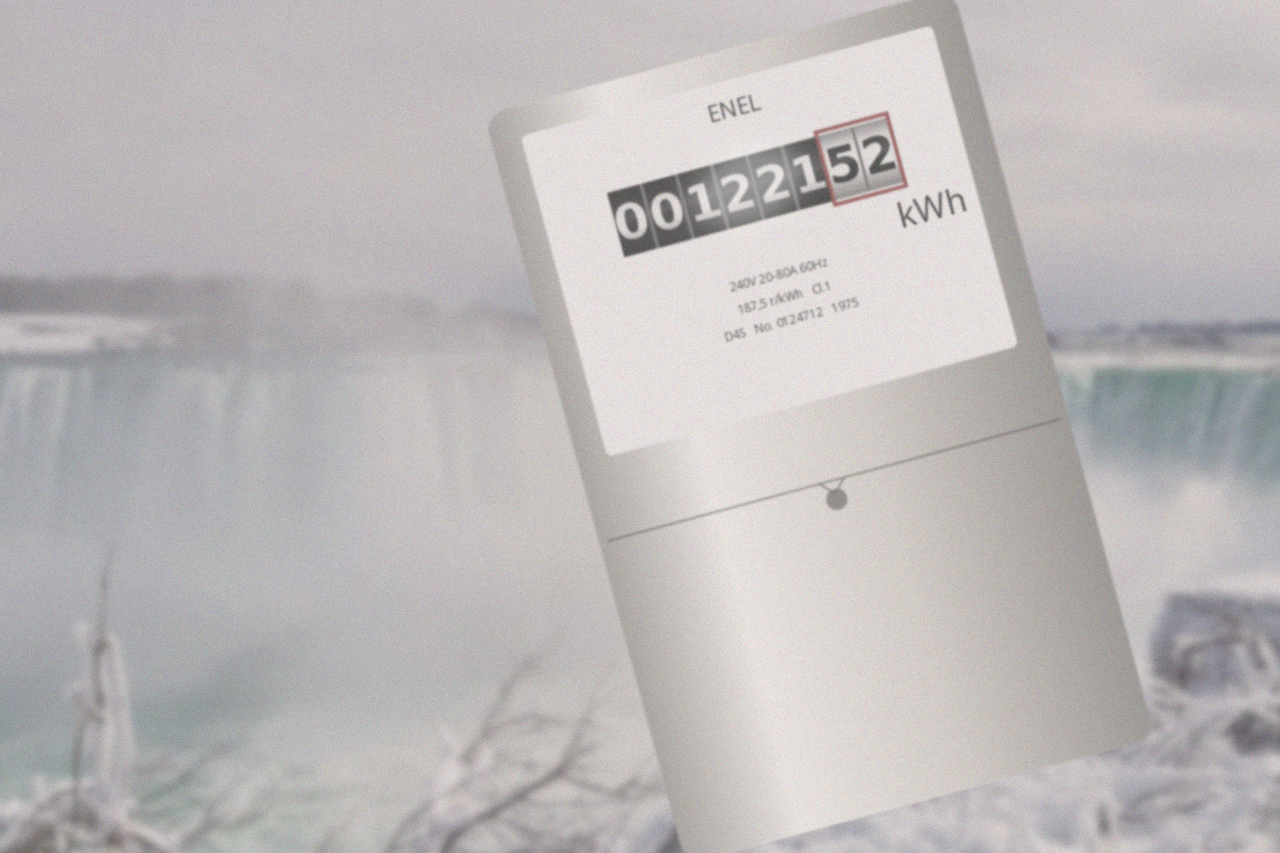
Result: 1221.52 (kWh)
